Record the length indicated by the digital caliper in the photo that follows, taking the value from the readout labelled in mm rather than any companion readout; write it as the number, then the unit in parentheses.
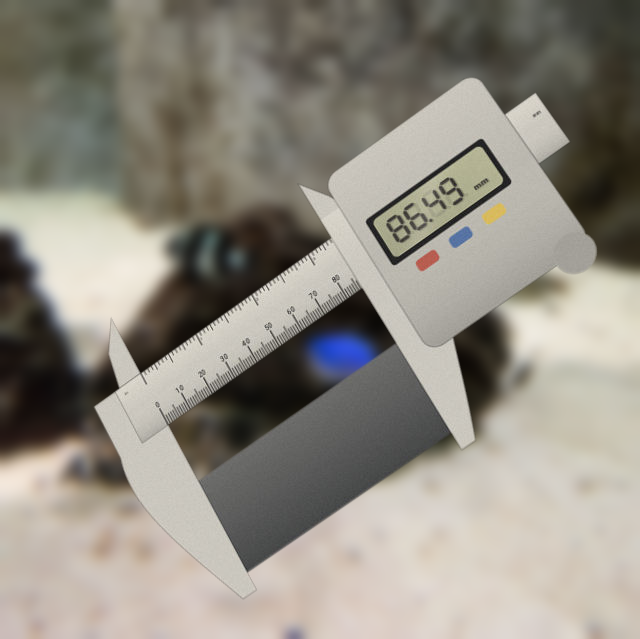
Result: 86.49 (mm)
